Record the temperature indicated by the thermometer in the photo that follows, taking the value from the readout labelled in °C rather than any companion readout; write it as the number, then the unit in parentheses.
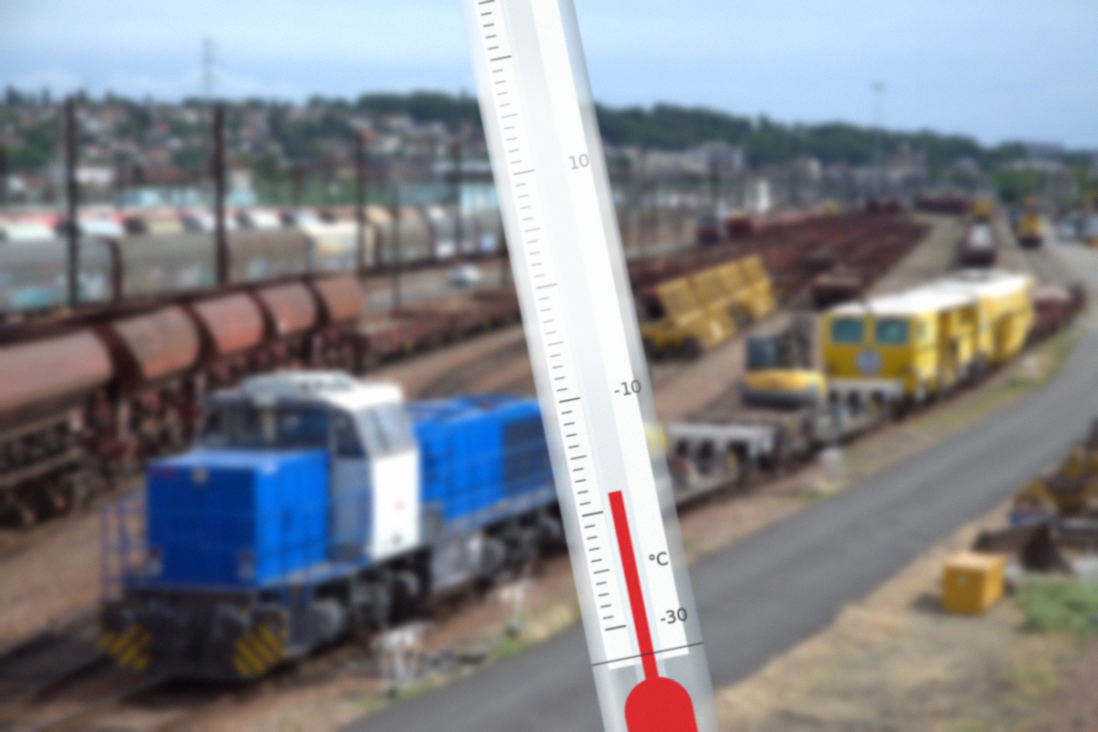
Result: -18.5 (°C)
